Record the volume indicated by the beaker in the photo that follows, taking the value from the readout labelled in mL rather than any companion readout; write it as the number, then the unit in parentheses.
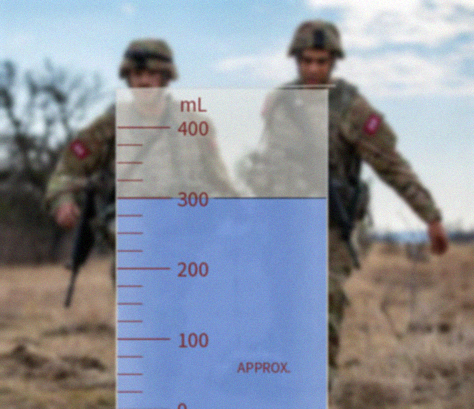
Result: 300 (mL)
